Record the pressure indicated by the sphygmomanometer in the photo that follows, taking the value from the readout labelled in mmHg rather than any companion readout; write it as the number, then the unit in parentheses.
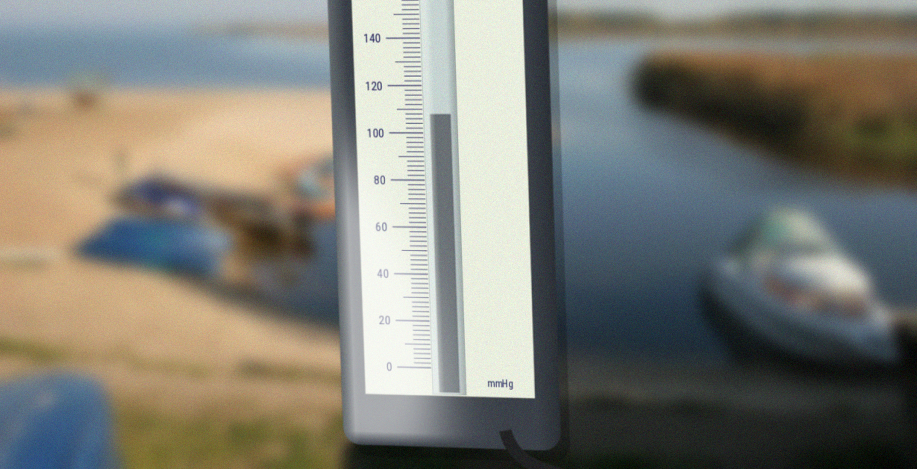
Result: 108 (mmHg)
